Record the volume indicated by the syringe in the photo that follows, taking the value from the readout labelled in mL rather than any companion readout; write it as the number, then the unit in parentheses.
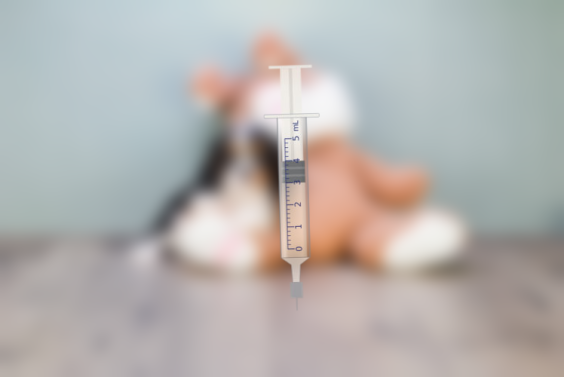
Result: 3 (mL)
